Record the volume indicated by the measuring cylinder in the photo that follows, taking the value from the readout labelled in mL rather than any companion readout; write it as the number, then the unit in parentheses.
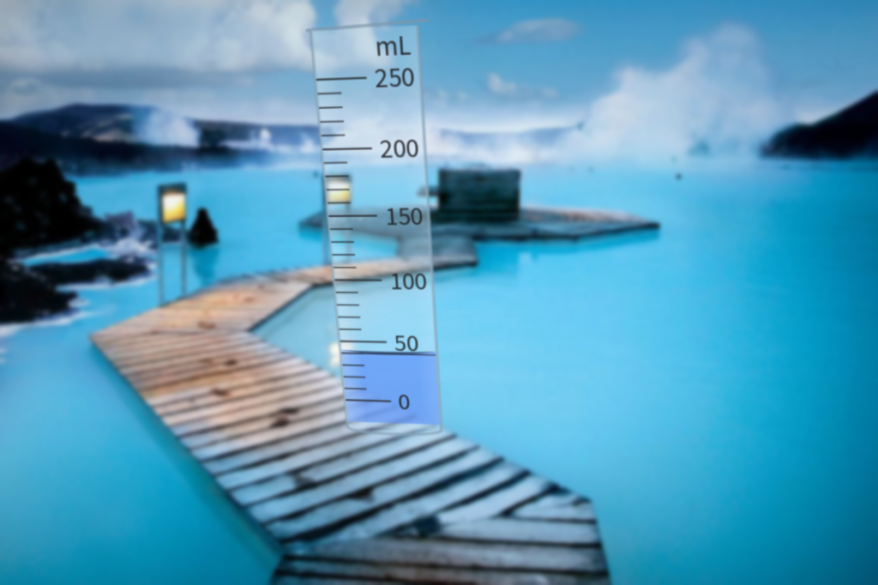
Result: 40 (mL)
